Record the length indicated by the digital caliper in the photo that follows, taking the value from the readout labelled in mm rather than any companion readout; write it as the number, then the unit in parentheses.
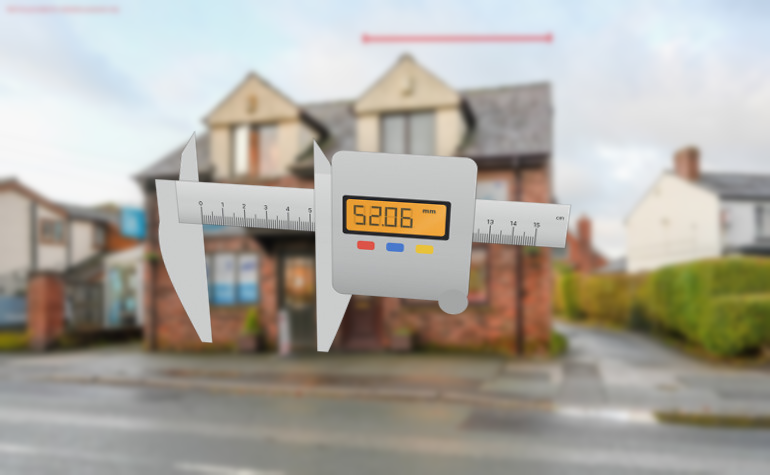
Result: 52.06 (mm)
